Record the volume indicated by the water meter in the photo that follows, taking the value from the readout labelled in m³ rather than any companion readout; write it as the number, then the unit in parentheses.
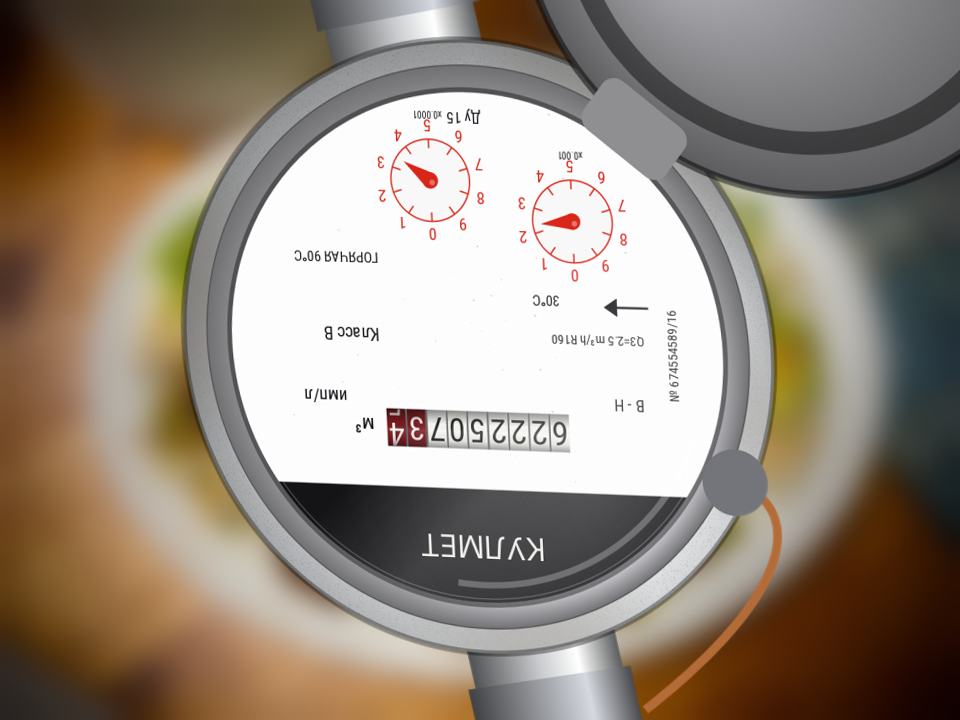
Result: 6222507.3423 (m³)
